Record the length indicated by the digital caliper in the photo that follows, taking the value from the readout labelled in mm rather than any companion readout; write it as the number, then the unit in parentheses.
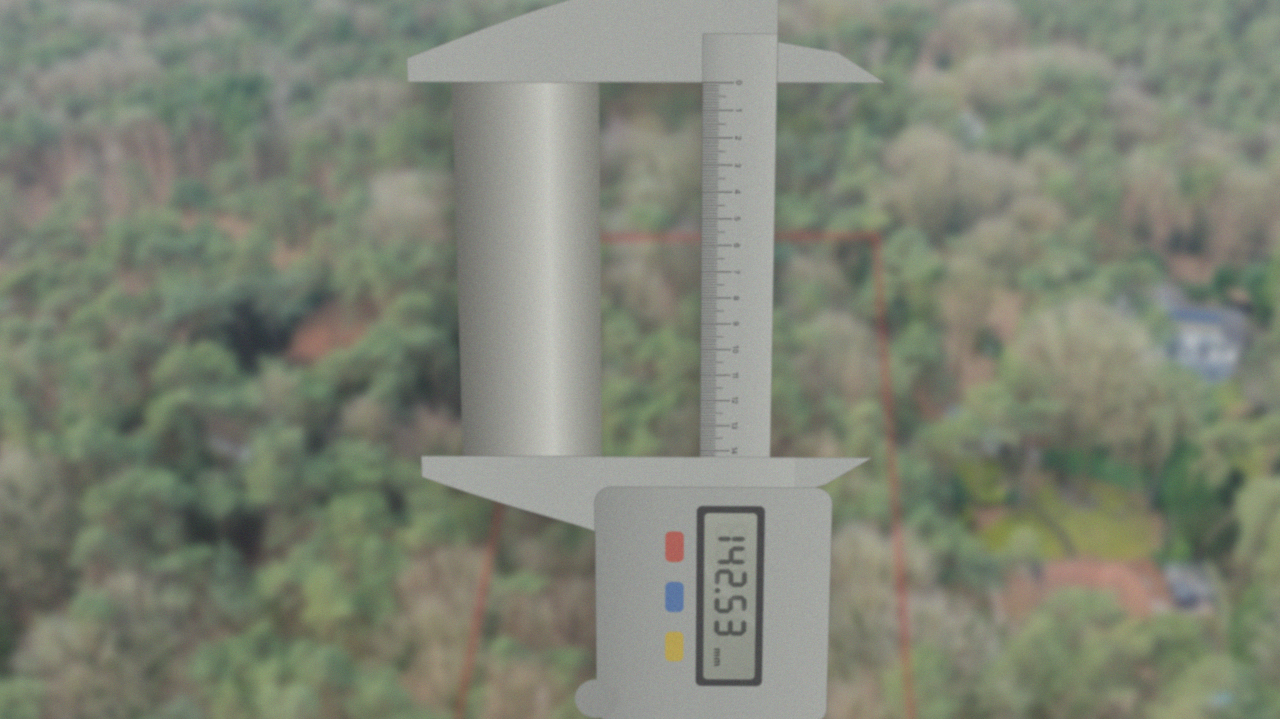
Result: 142.53 (mm)
